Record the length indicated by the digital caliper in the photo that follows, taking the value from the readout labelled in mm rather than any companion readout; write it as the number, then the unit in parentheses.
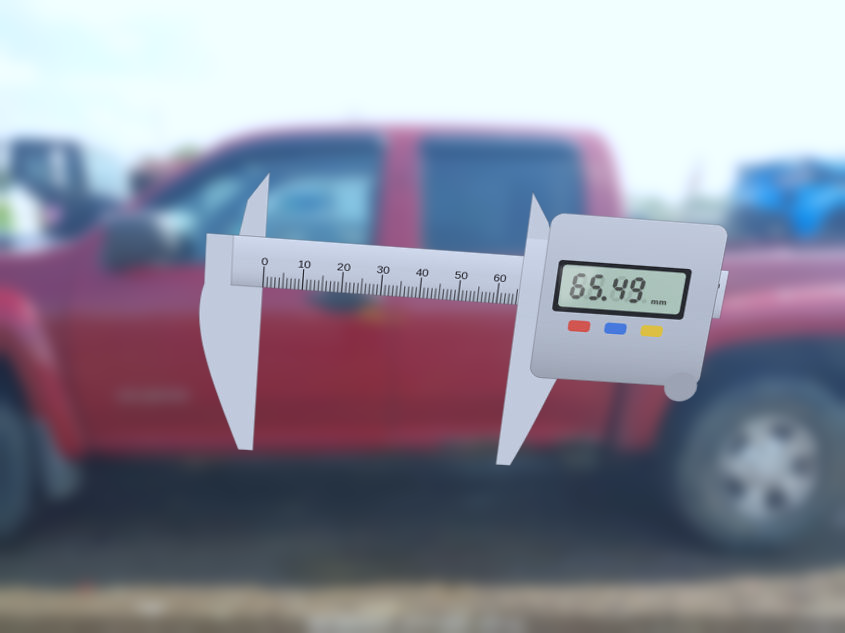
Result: 65.49 (mm)
